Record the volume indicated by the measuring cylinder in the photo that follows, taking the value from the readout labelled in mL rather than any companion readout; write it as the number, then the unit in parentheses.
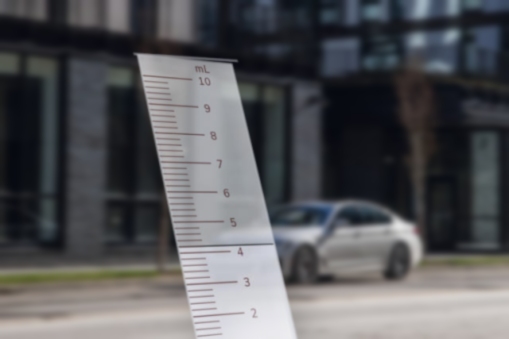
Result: 4.2 (mL)
